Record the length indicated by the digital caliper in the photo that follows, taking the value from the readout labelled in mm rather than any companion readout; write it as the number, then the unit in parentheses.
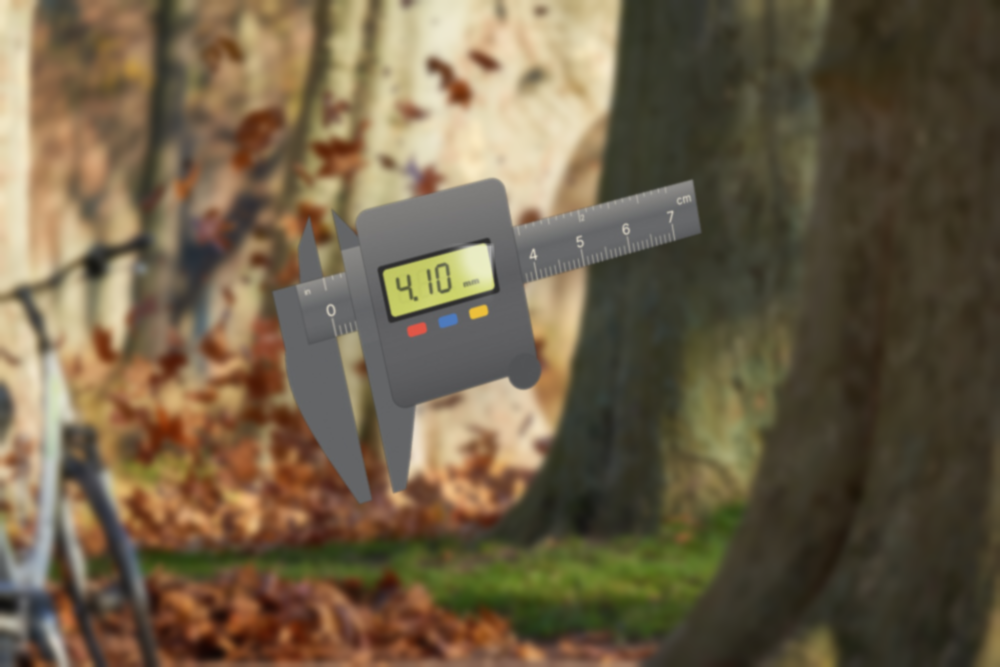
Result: 4.10 (mm)
